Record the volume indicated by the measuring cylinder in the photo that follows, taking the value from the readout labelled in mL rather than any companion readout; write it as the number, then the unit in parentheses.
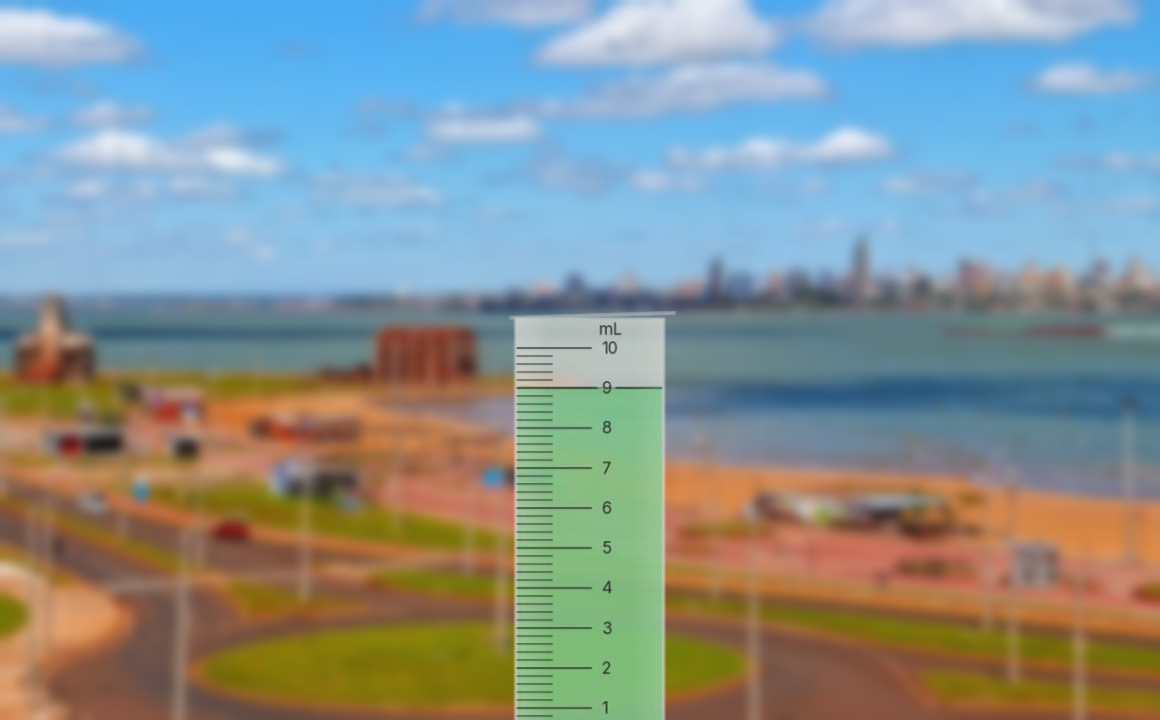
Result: 9 (mL)
